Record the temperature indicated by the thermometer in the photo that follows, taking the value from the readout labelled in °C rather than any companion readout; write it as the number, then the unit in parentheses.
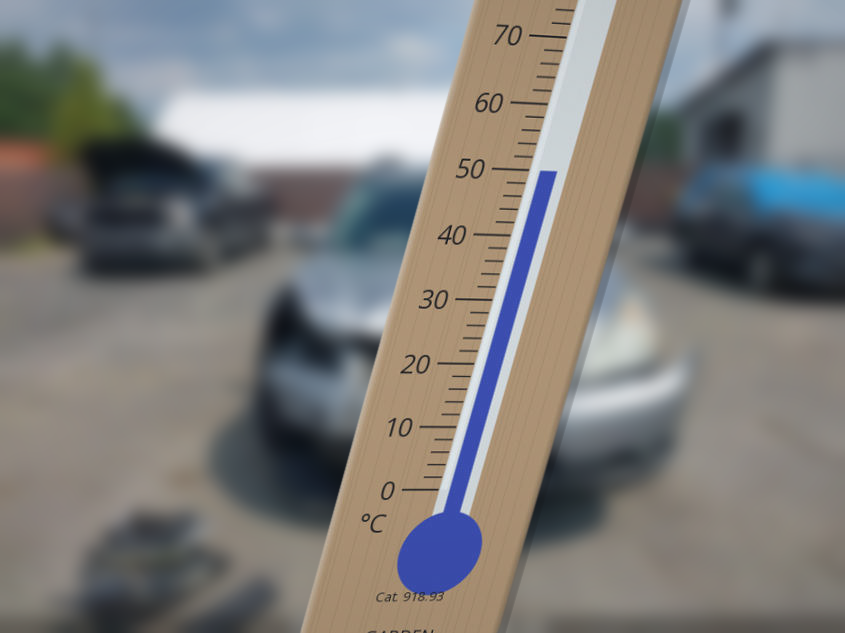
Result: 50 (°C)
